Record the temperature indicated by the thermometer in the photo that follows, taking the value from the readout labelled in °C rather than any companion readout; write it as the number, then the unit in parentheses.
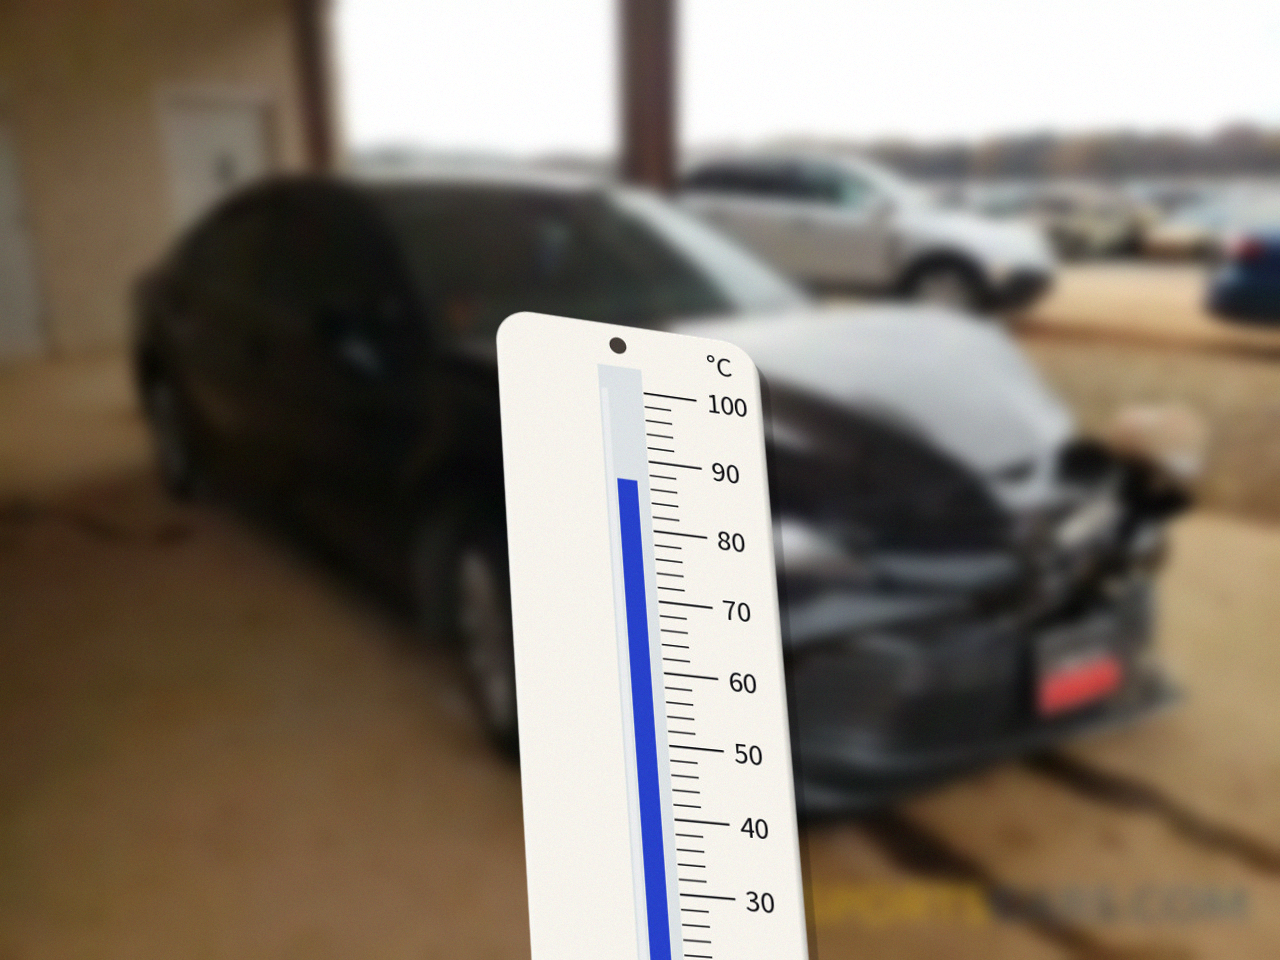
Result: 87 (°C)
